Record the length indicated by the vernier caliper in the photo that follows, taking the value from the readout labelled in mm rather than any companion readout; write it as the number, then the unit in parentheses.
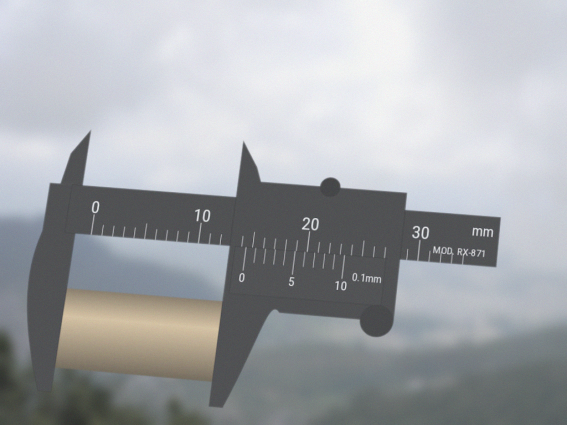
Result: 14.4 (mm)
